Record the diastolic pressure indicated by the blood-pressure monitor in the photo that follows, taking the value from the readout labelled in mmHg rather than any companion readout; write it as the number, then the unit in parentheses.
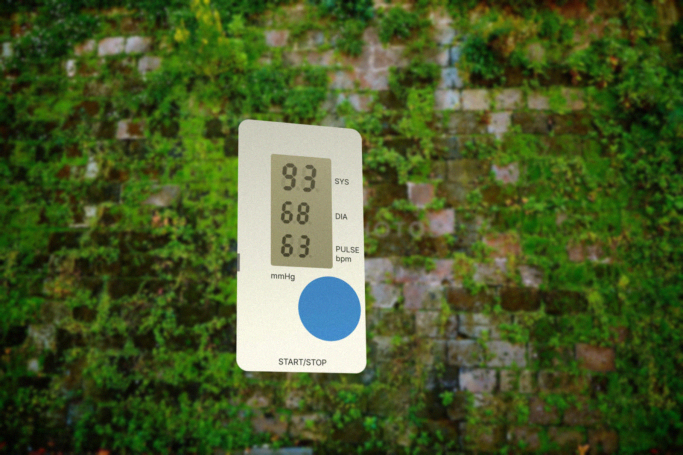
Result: 68 (mmHg)
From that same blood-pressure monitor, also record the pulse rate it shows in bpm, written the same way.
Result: 63 (bpm)
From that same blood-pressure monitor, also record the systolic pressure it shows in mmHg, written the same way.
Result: 93 (mmHg)
